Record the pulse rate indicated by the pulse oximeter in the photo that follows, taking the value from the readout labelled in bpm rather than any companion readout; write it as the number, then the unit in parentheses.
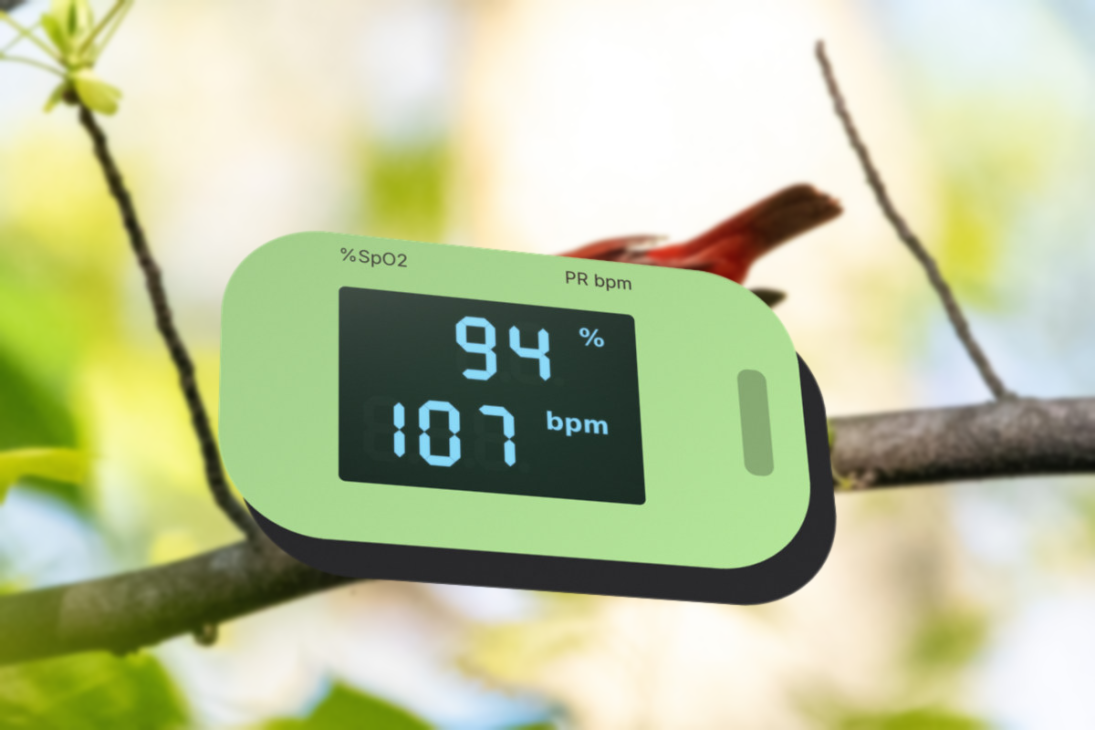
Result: 107 (bpm)
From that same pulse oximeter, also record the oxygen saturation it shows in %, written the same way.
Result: 94 (%)
